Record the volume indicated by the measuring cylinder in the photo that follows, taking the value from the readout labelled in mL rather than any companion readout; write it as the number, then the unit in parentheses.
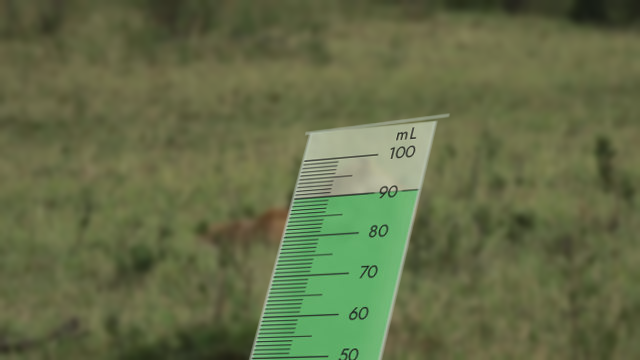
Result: 90 (mL)
